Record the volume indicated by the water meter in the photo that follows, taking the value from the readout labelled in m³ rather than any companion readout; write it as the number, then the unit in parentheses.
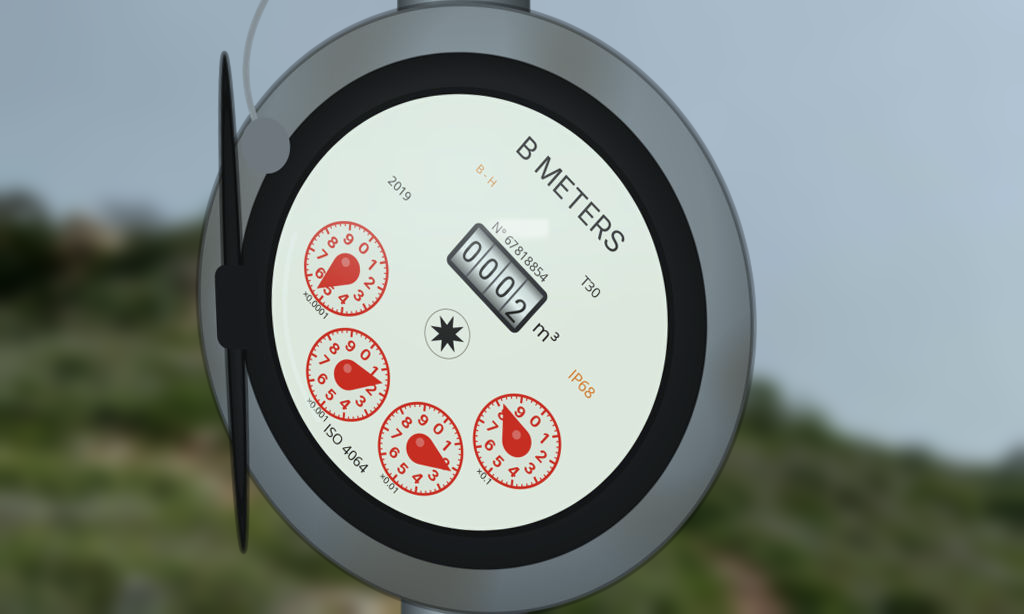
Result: 1.8215 (m³)
